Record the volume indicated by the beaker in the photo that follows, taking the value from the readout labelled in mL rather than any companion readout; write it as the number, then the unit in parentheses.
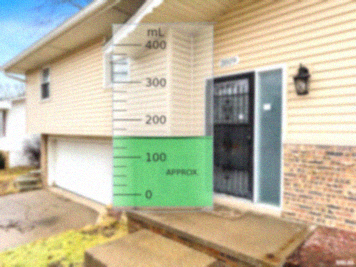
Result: 150 (mL)
